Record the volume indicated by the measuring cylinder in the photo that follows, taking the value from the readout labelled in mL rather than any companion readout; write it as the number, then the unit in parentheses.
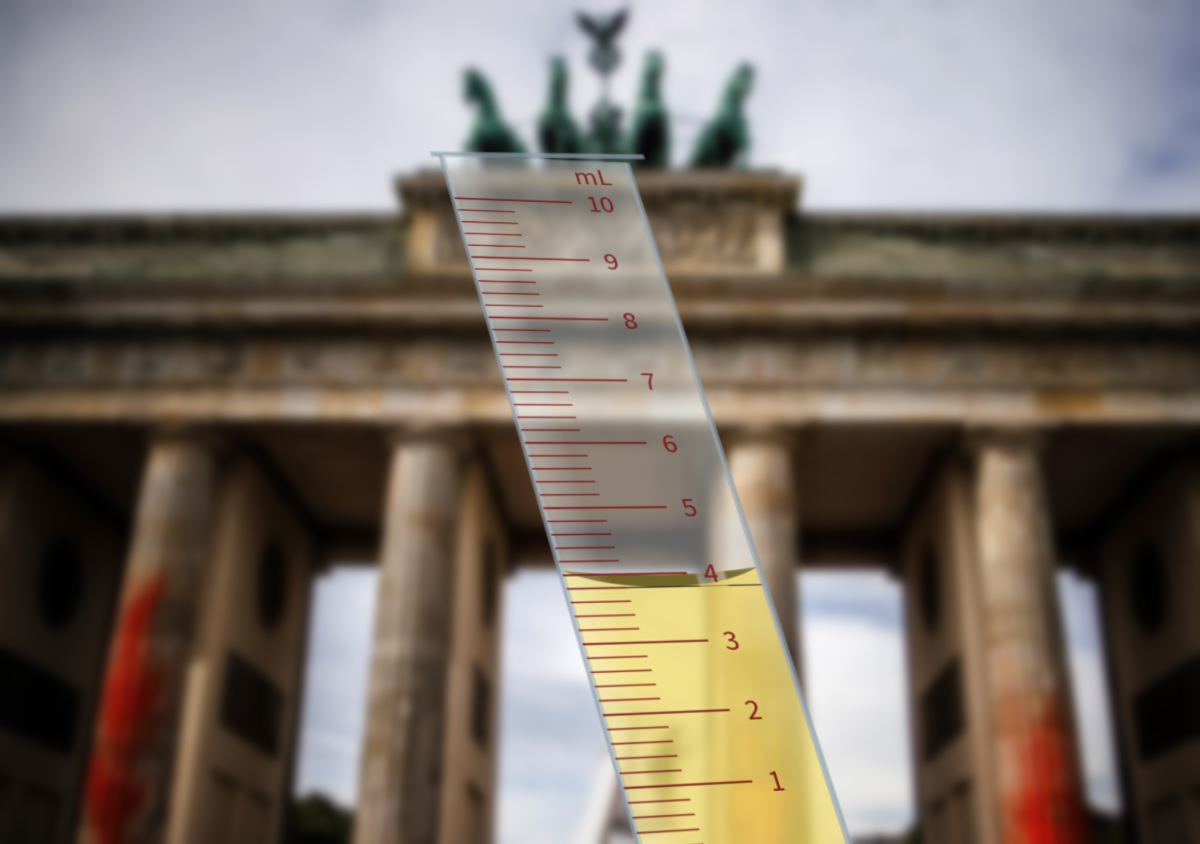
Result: 3.8 (mL)
